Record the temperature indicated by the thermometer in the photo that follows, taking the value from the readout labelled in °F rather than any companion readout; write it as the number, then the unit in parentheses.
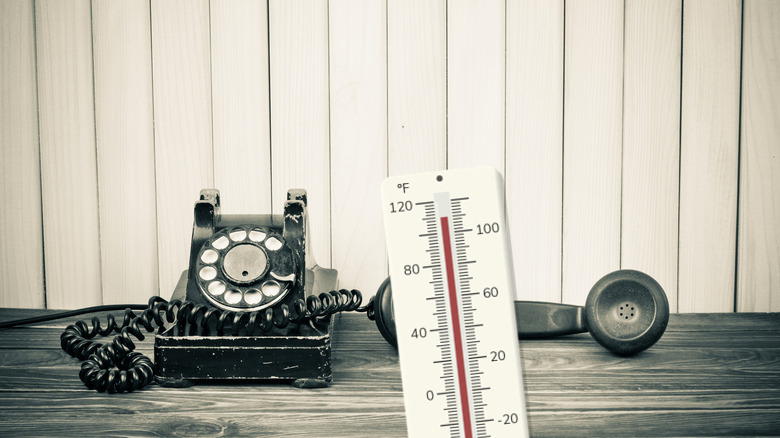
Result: 110 (°F)
